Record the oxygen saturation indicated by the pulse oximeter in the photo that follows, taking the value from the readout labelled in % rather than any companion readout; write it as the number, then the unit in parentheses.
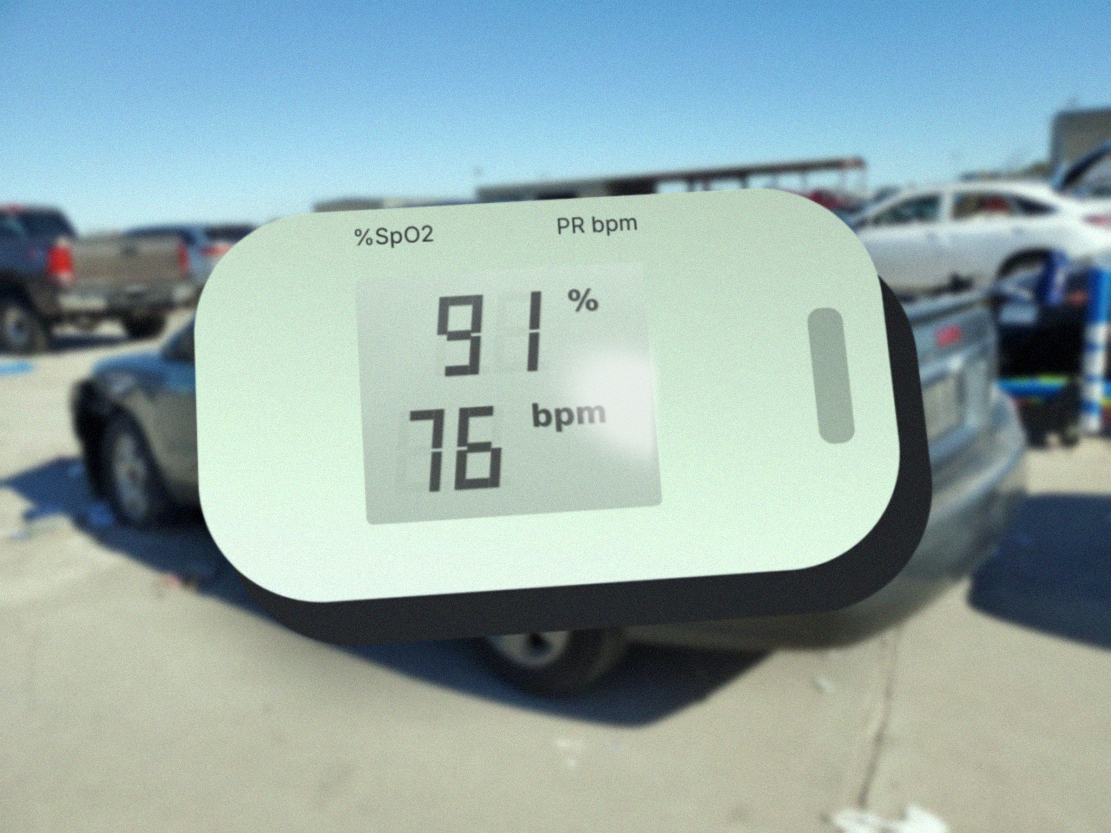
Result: 91 (%)
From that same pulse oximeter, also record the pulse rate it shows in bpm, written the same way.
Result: 76 (bpm)
